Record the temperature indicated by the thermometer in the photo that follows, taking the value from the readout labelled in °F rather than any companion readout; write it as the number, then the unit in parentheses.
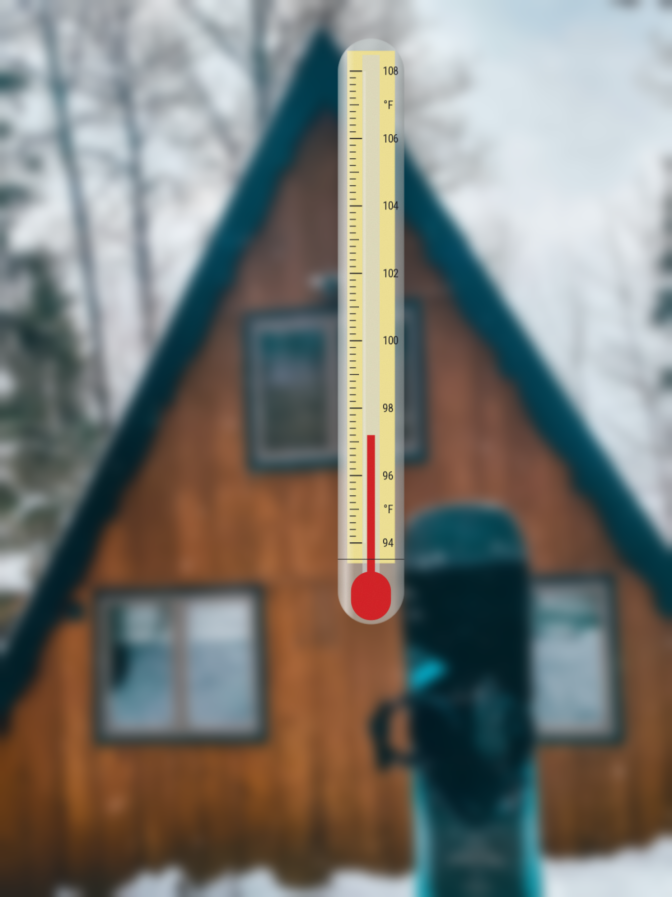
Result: 97.2 (°F)
